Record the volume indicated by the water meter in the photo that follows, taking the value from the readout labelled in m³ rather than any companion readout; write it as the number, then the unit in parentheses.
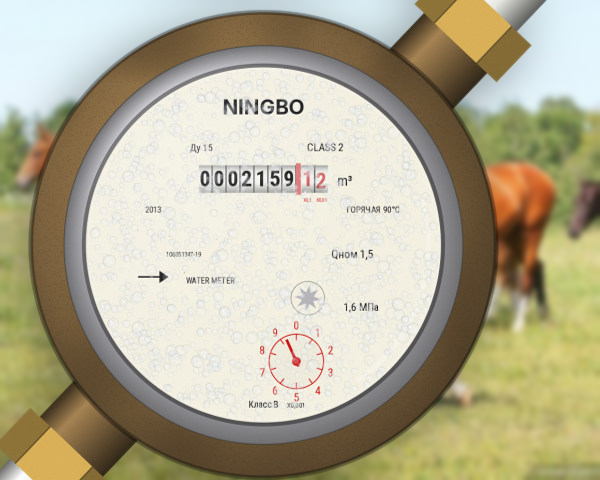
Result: 2159.119 (m³)
